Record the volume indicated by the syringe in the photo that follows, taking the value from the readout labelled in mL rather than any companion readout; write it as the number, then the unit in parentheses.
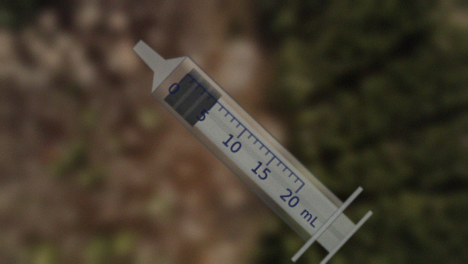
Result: 0 (mL)
